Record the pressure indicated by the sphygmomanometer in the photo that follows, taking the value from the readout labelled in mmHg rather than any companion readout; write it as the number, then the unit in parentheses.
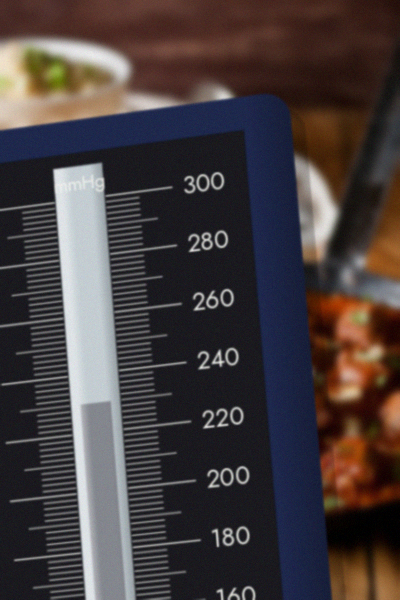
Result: 230 (mmHg)
